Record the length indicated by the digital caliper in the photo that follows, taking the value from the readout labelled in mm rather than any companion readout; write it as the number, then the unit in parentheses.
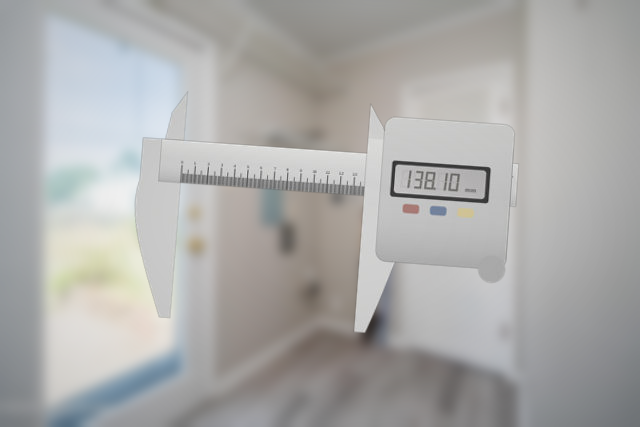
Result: 138.10 (mm)
